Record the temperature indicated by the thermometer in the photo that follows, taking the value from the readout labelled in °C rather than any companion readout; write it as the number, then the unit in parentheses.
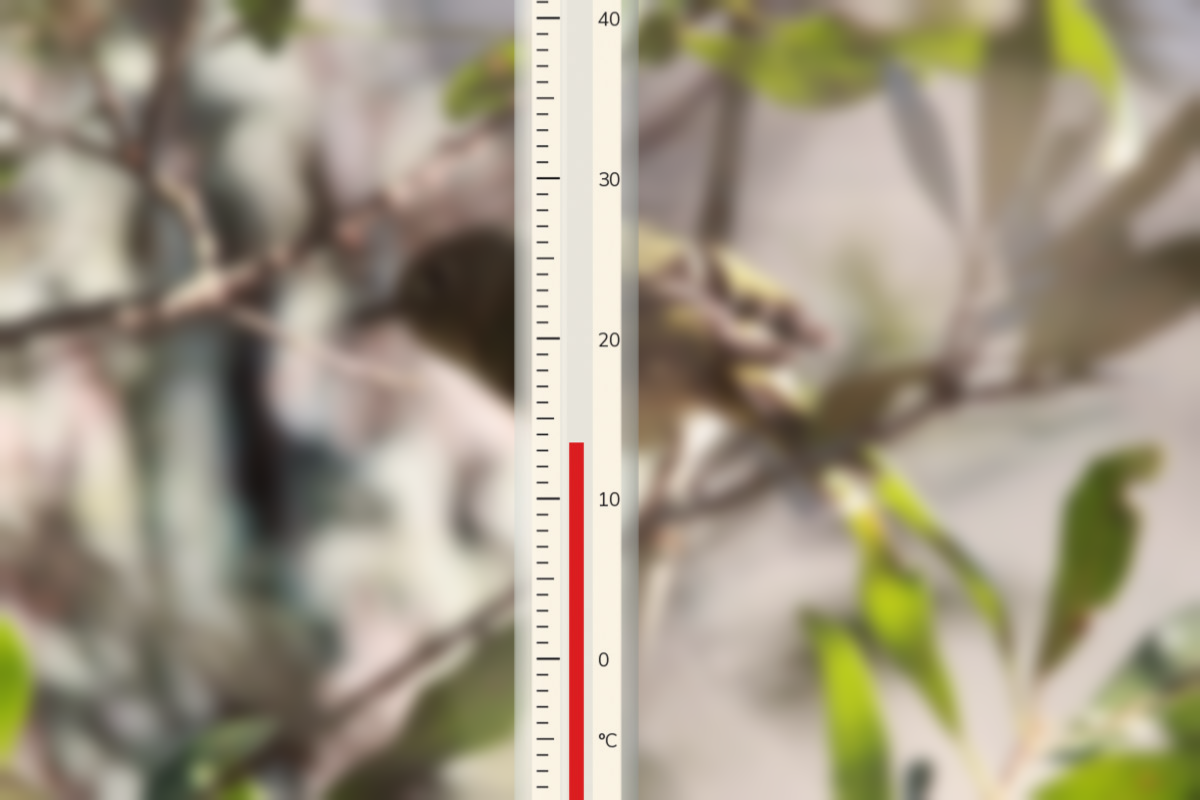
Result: 13.5 (°C)
